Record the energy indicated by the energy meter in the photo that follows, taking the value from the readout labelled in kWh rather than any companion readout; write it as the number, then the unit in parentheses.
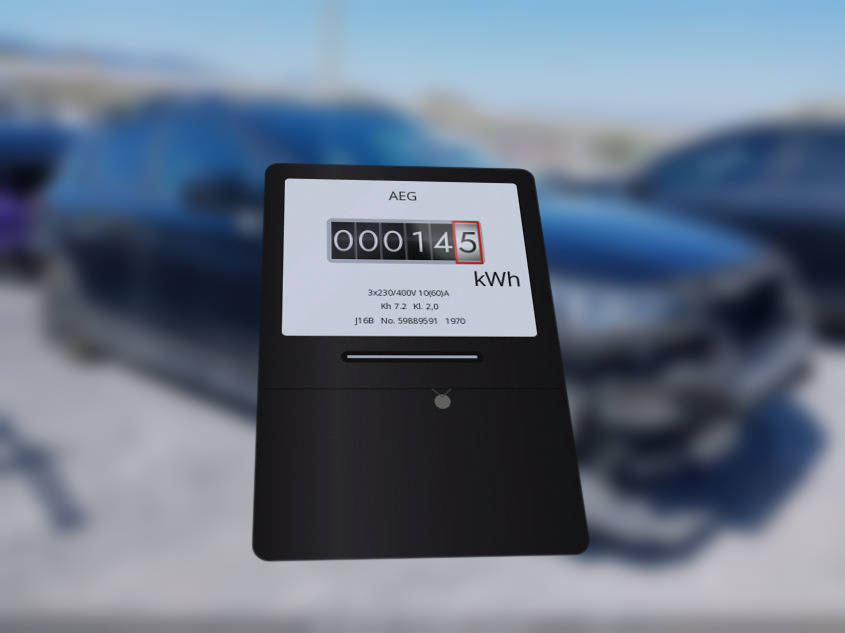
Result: 14.5 (kWh)
